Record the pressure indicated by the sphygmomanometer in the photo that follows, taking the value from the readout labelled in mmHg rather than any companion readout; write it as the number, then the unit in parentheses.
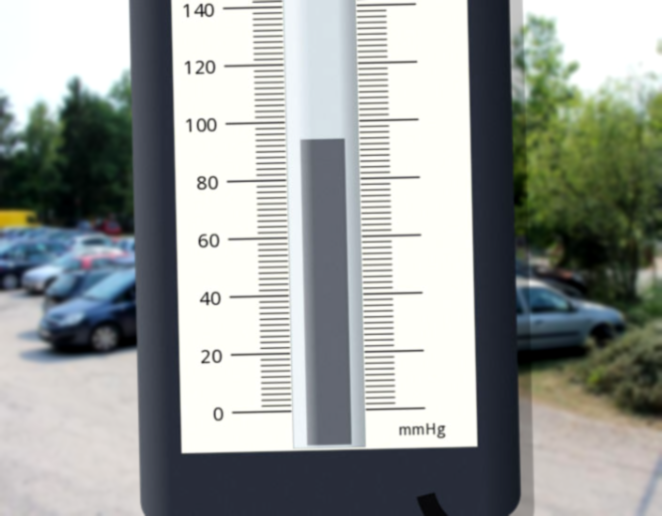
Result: 94 (mmHg)
